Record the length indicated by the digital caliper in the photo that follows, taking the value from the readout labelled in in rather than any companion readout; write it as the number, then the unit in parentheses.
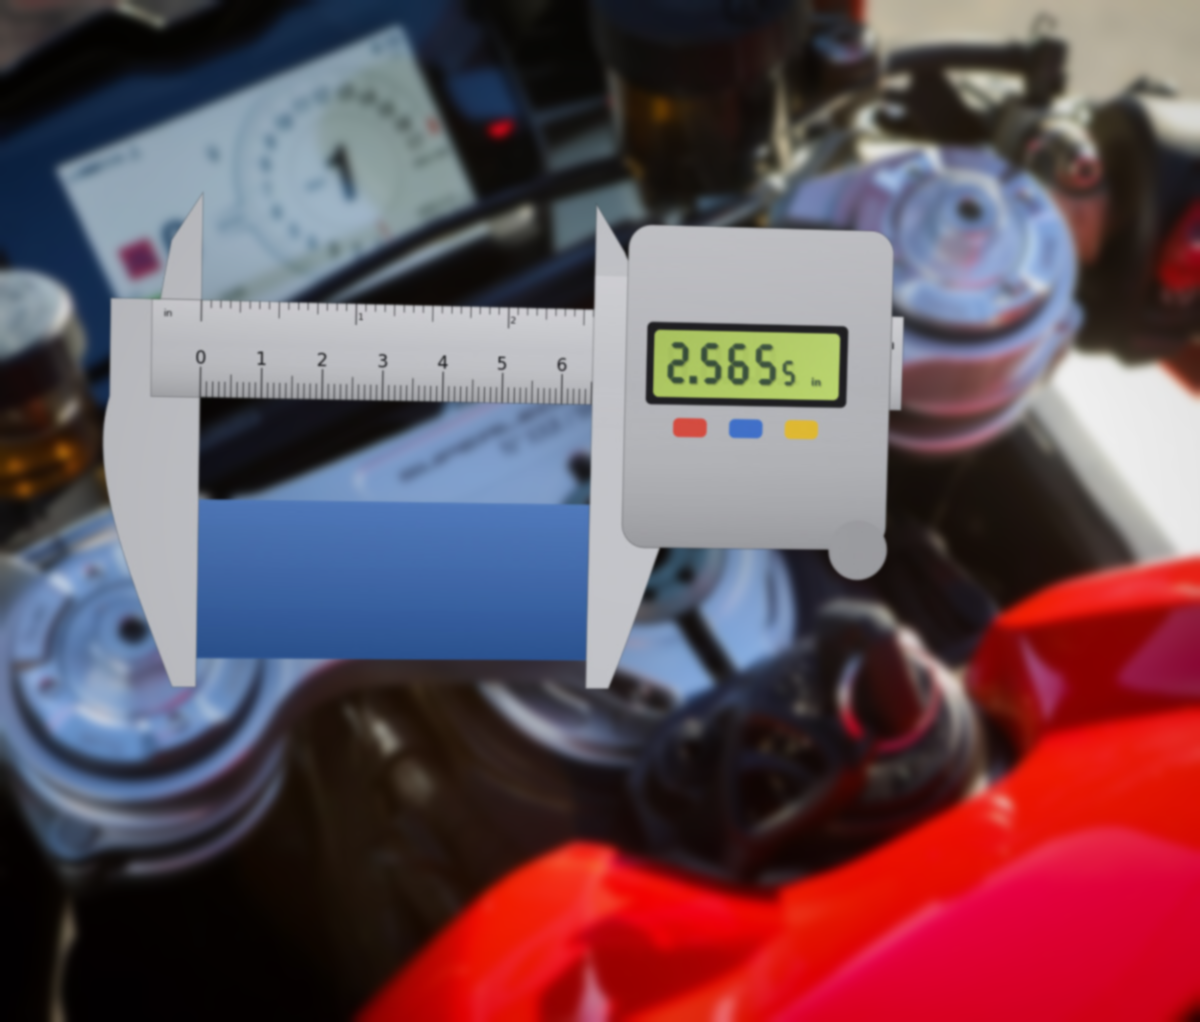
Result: 2.5655 (in)
